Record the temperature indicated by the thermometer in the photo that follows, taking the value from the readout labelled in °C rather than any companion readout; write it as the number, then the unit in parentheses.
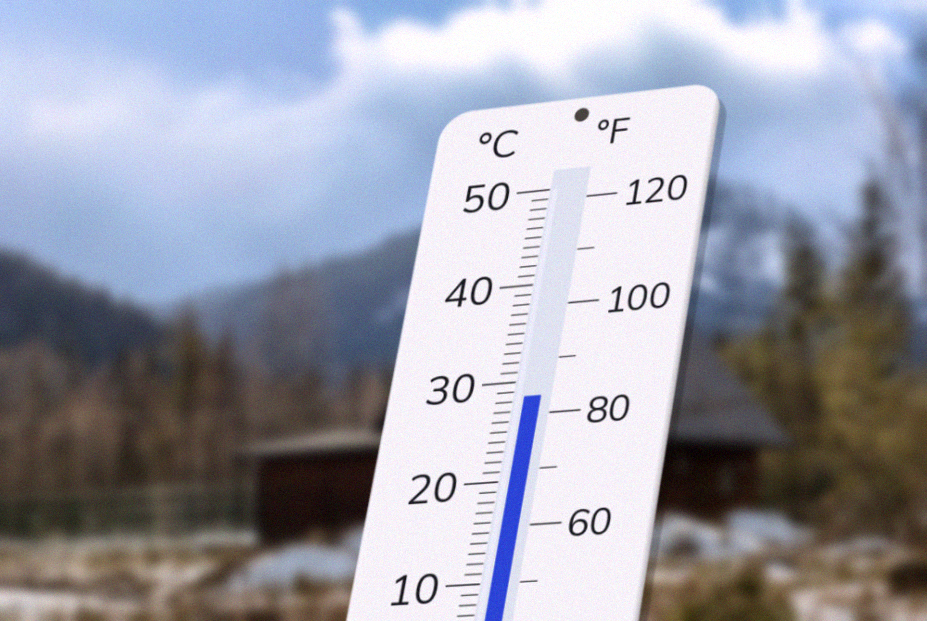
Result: 28.5 (°C)
